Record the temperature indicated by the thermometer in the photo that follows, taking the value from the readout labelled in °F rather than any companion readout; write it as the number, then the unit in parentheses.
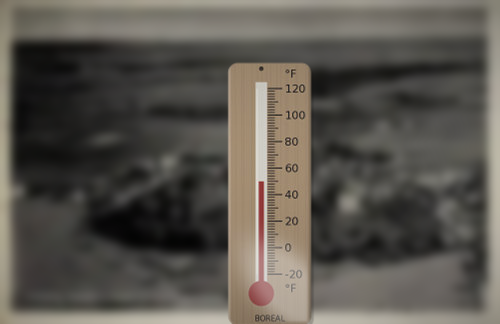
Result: 50 (°F)
